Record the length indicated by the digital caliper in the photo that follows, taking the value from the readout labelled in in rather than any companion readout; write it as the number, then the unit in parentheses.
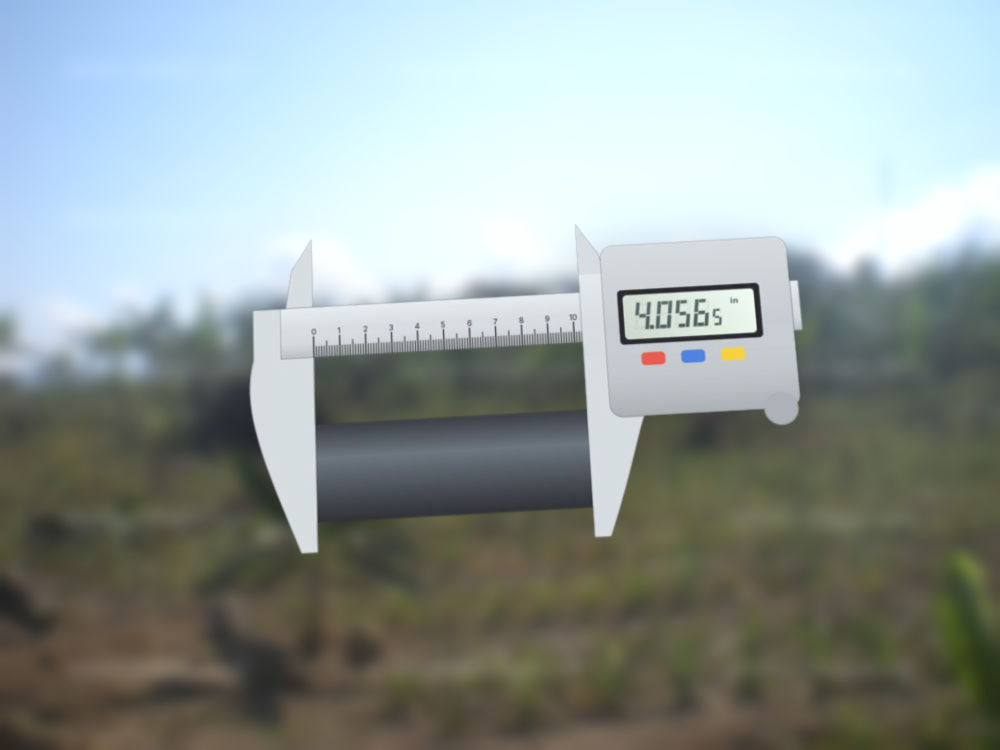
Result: 4.0565 (in)
